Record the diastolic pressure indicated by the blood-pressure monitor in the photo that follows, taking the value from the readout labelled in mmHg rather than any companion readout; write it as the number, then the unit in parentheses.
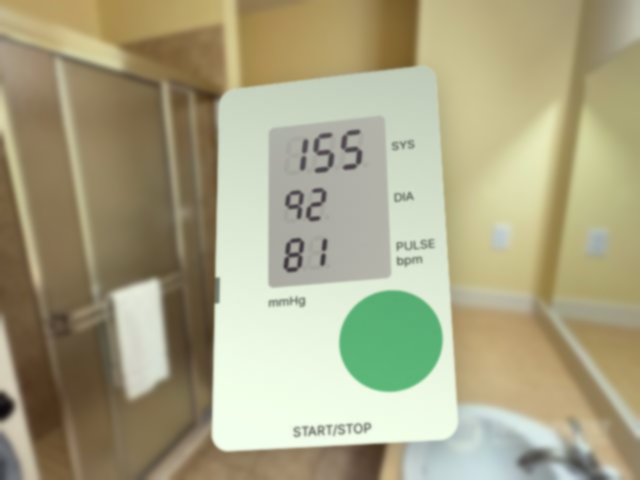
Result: 92 (mmHg)
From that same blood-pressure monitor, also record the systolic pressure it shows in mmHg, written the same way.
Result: 155 (mmHg)
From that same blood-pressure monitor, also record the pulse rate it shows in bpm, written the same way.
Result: 81 (bpm)
